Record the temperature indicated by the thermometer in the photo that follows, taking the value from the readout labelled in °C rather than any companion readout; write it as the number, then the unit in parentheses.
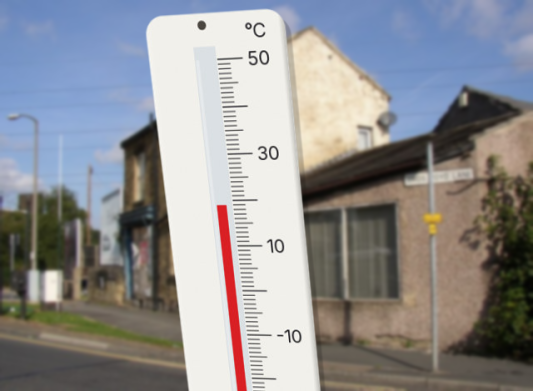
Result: 19 (°C)
